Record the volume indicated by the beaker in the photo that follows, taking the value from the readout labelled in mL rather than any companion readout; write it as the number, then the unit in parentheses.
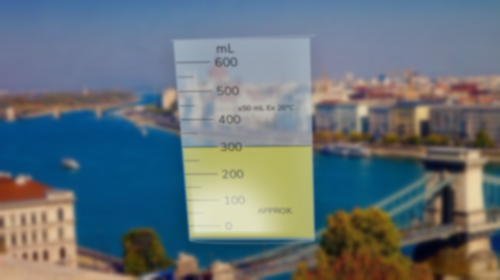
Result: 300 (mL)
